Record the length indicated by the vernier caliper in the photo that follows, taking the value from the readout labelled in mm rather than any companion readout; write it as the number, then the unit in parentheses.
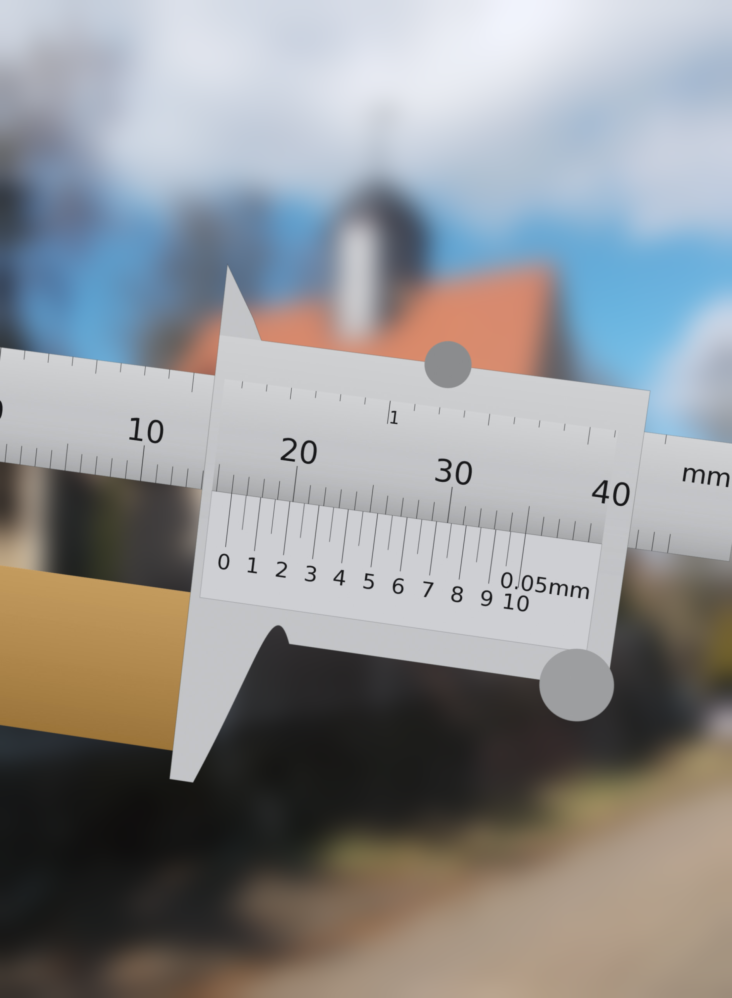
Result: 16.0 (mm)
